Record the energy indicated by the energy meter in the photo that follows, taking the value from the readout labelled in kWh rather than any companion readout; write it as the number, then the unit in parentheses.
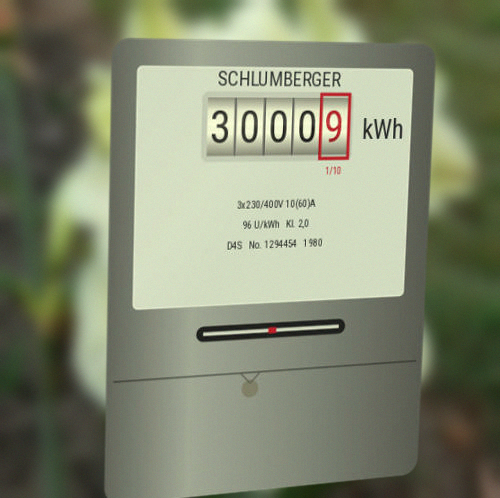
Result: 3000.9 (kWh)
